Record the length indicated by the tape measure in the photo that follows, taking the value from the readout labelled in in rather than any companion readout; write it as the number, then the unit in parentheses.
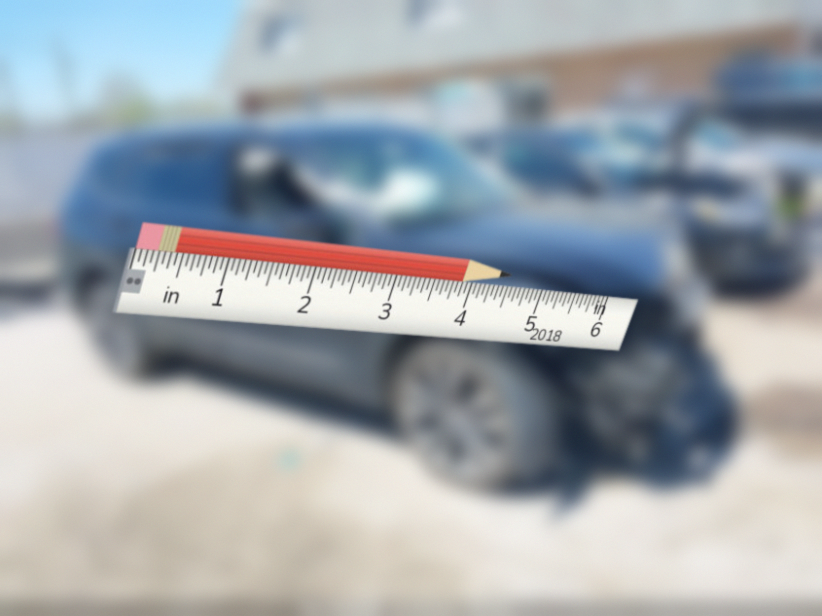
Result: 4.5 (in)
